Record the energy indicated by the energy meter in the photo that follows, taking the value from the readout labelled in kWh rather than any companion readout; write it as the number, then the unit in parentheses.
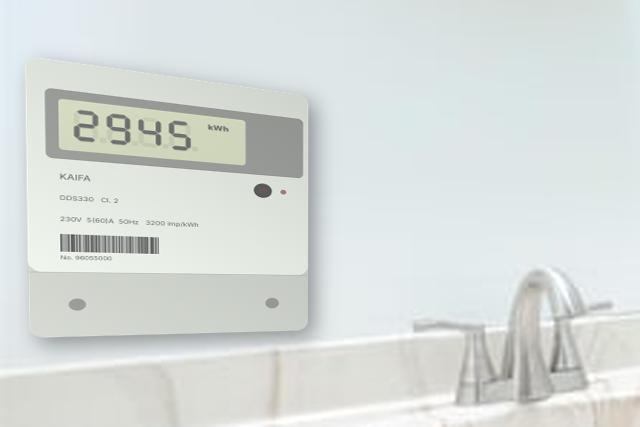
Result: 2945 (kWh)
